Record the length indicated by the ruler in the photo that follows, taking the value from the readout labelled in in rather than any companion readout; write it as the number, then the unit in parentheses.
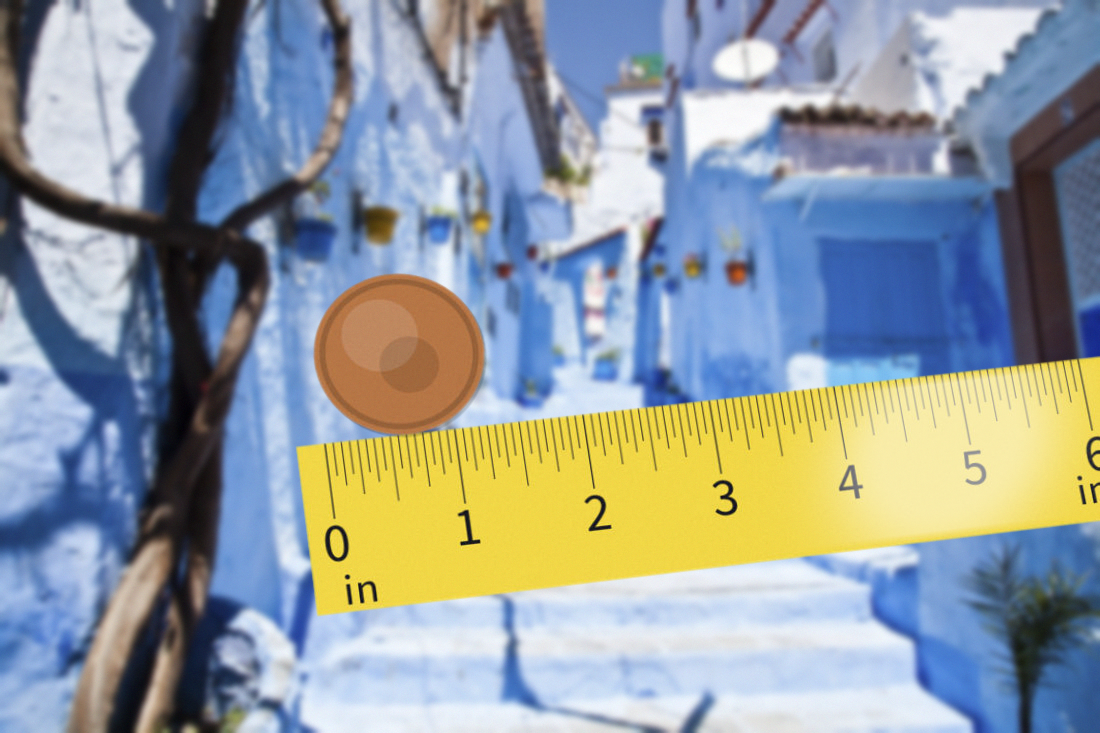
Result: 1.3125 (in)
